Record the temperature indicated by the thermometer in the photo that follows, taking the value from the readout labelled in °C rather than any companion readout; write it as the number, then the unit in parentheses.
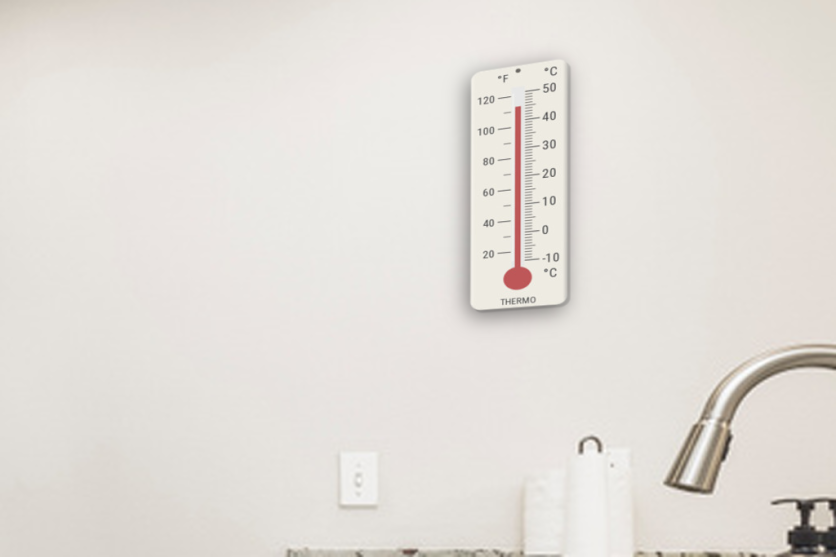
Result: 45 (°C)
